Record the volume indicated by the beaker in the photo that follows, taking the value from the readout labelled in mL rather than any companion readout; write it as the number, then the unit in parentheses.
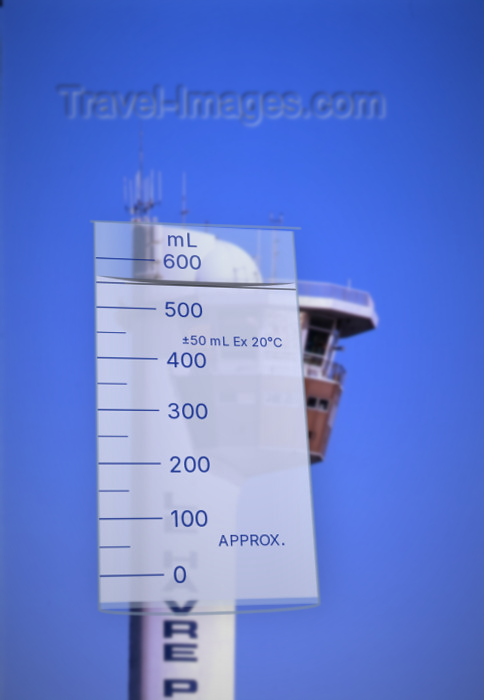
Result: 550 (mL)
